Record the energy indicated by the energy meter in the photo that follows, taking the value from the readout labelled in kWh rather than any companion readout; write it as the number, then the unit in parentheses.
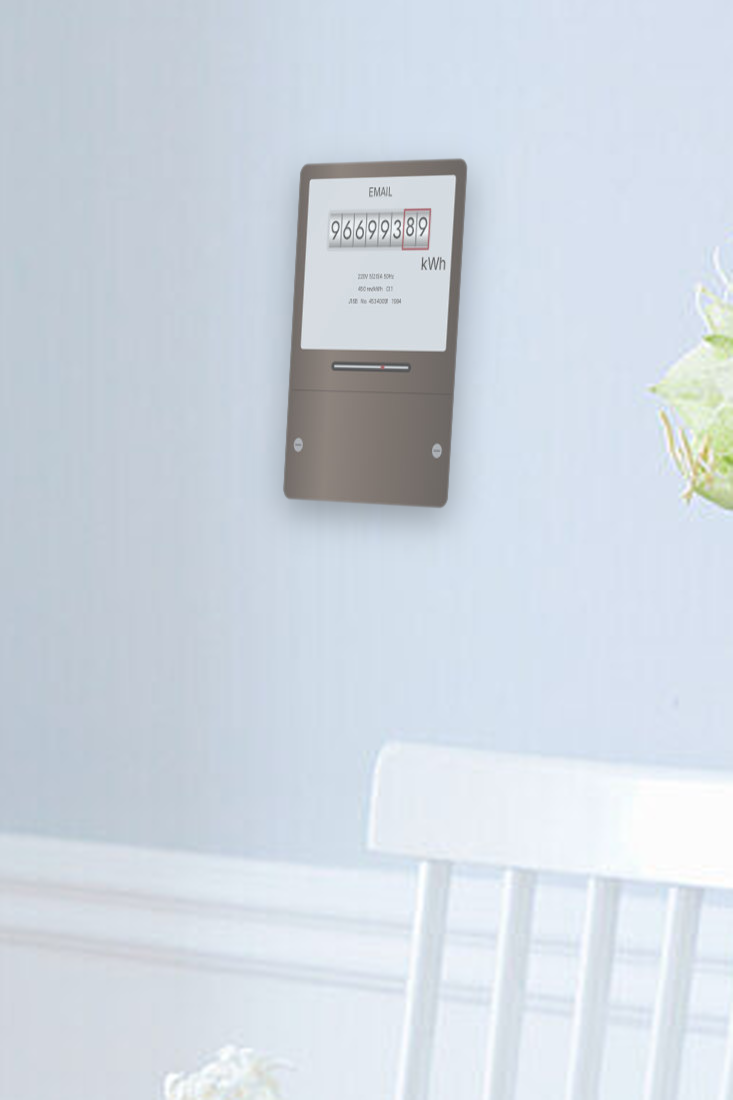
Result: 966993.89 (kWh)
